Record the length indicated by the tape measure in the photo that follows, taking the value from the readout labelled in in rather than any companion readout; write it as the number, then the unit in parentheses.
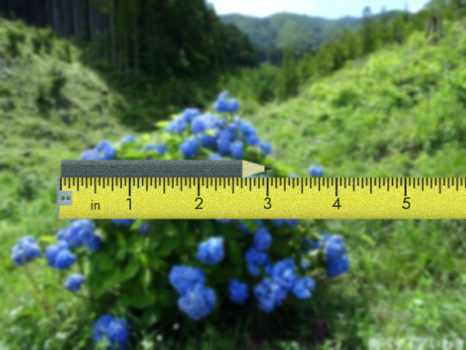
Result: 3.0625 (in)
